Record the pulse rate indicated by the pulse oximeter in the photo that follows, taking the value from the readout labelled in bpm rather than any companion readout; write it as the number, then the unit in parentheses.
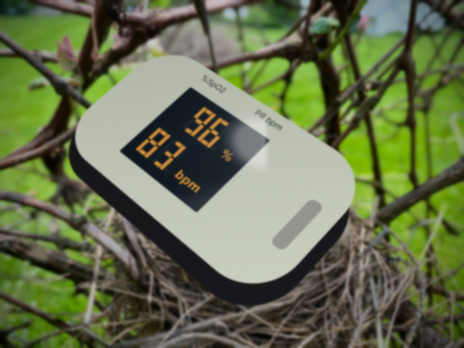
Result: 83 (bpm)
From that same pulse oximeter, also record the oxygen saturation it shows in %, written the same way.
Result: 96 (%)
